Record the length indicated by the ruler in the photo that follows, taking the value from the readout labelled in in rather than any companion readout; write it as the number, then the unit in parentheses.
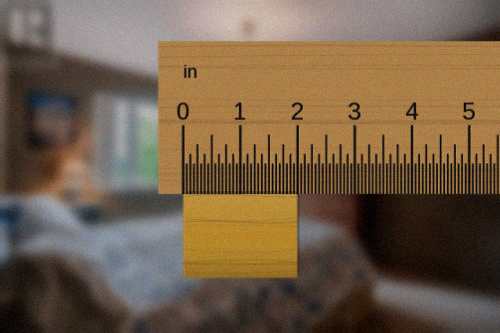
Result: 2 (in)
